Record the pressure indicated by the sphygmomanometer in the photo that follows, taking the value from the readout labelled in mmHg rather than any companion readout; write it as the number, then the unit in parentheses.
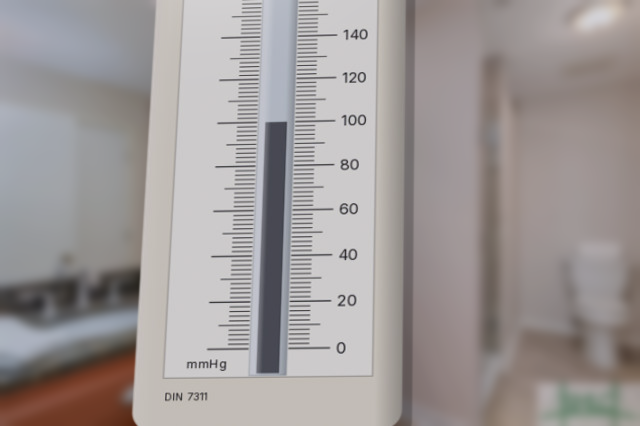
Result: 100 (mmHg)
